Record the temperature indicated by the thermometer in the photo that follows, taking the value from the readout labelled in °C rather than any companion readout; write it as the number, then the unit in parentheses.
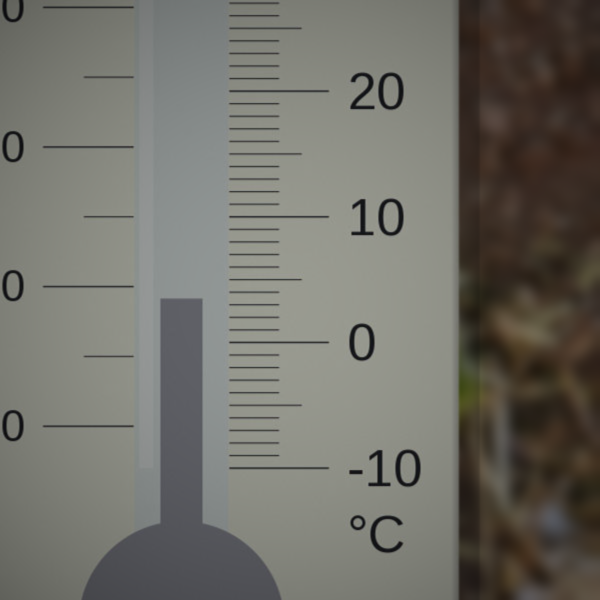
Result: 3.5 (°C)
